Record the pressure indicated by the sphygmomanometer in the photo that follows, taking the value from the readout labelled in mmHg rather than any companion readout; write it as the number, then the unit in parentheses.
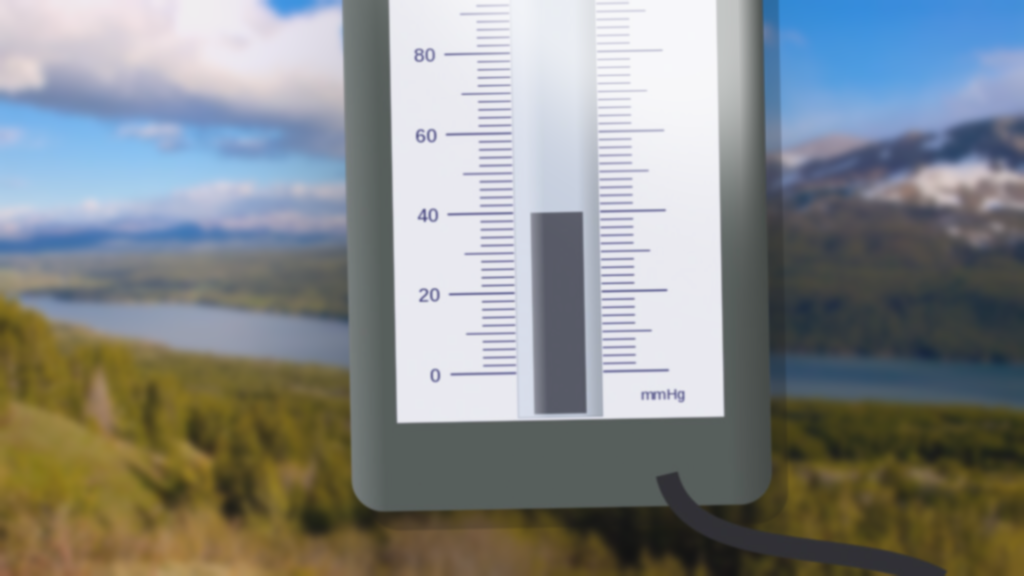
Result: 40 (mmHg)
